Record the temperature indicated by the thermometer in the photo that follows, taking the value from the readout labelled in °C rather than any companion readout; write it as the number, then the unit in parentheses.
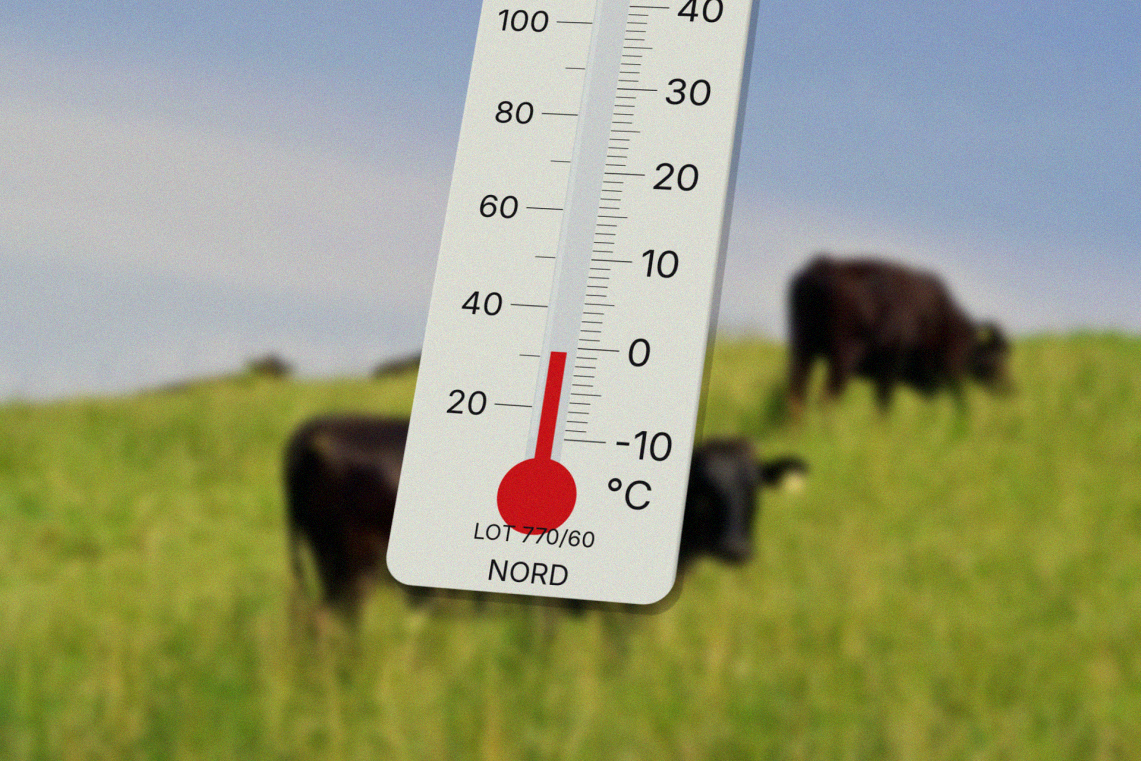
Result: -0.5 (°C)
